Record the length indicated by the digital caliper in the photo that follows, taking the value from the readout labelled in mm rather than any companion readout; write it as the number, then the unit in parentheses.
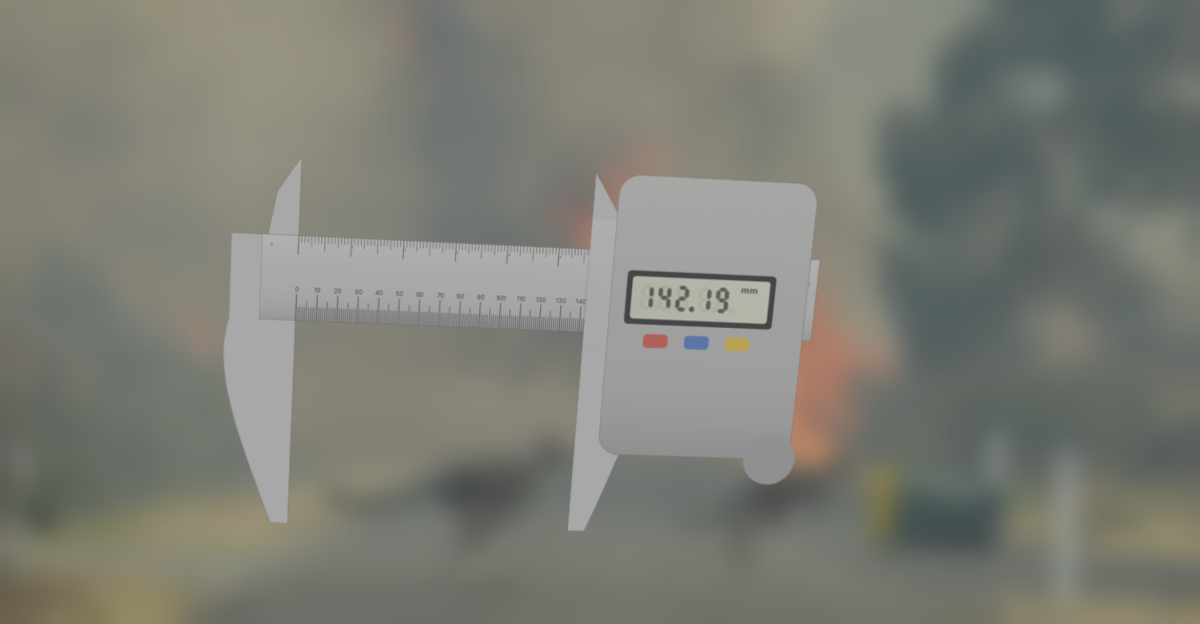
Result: 142.19 (mm)
